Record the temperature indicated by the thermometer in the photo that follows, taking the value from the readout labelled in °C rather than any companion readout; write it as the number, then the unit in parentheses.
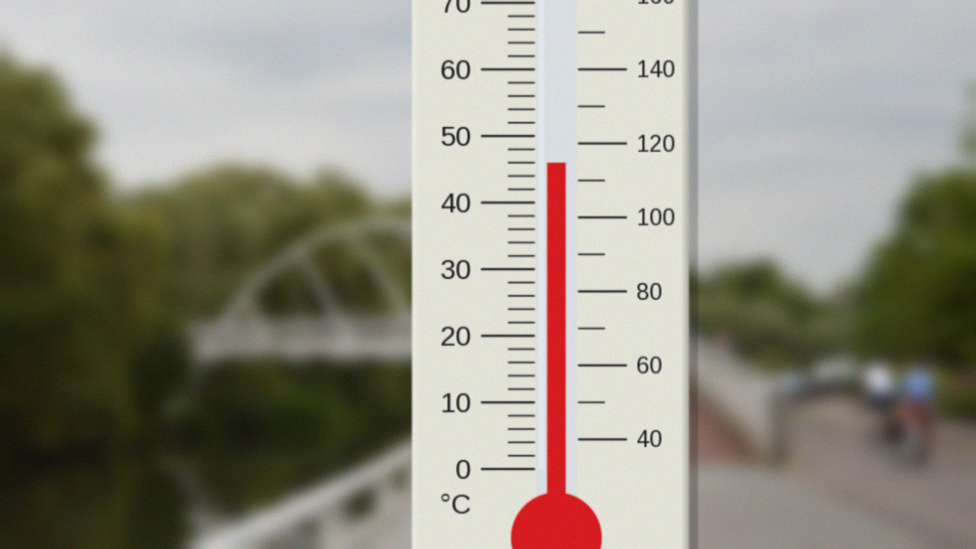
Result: 46 (°C)
